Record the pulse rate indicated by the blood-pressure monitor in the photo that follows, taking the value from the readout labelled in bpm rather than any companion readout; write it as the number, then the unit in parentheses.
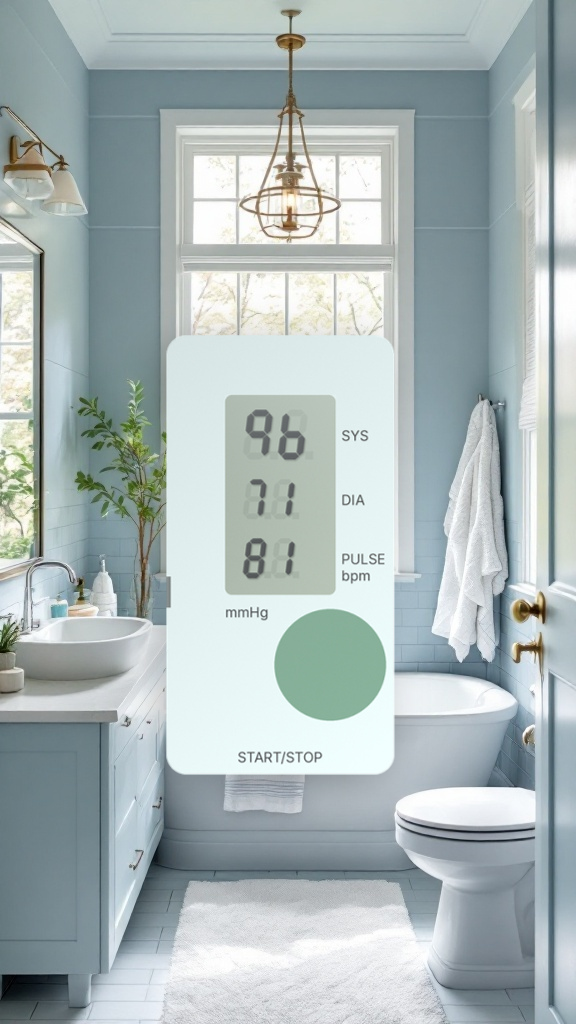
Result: 81 (bpm)
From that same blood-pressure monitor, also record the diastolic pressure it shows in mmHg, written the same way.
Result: 71 (mmHg)
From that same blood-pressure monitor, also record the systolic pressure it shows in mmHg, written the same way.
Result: 96 (mmHg)
